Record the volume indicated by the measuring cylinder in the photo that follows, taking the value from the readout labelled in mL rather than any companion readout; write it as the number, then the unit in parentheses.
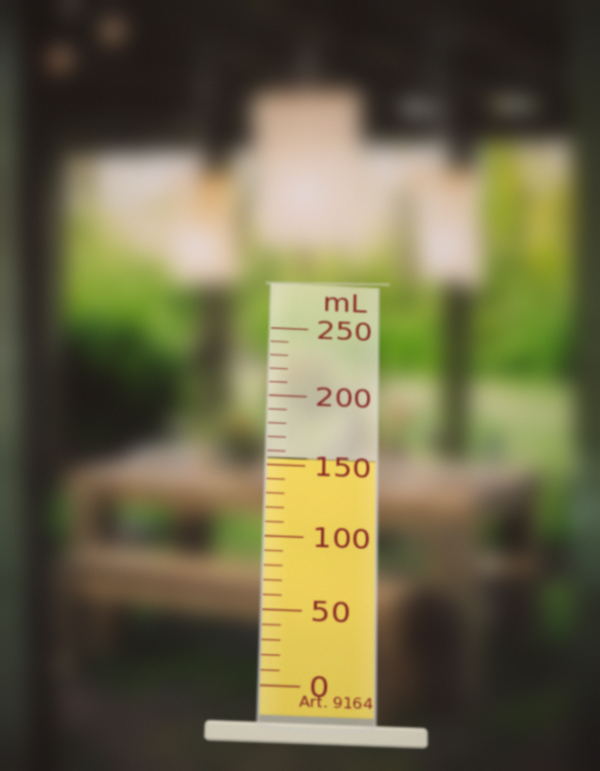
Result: 155 (mL)
